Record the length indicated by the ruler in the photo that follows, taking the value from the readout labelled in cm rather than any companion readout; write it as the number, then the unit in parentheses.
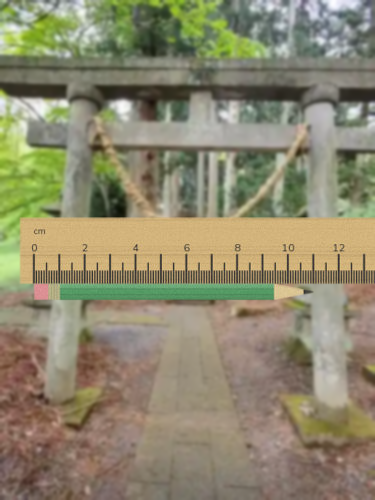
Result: 11 (cm)
